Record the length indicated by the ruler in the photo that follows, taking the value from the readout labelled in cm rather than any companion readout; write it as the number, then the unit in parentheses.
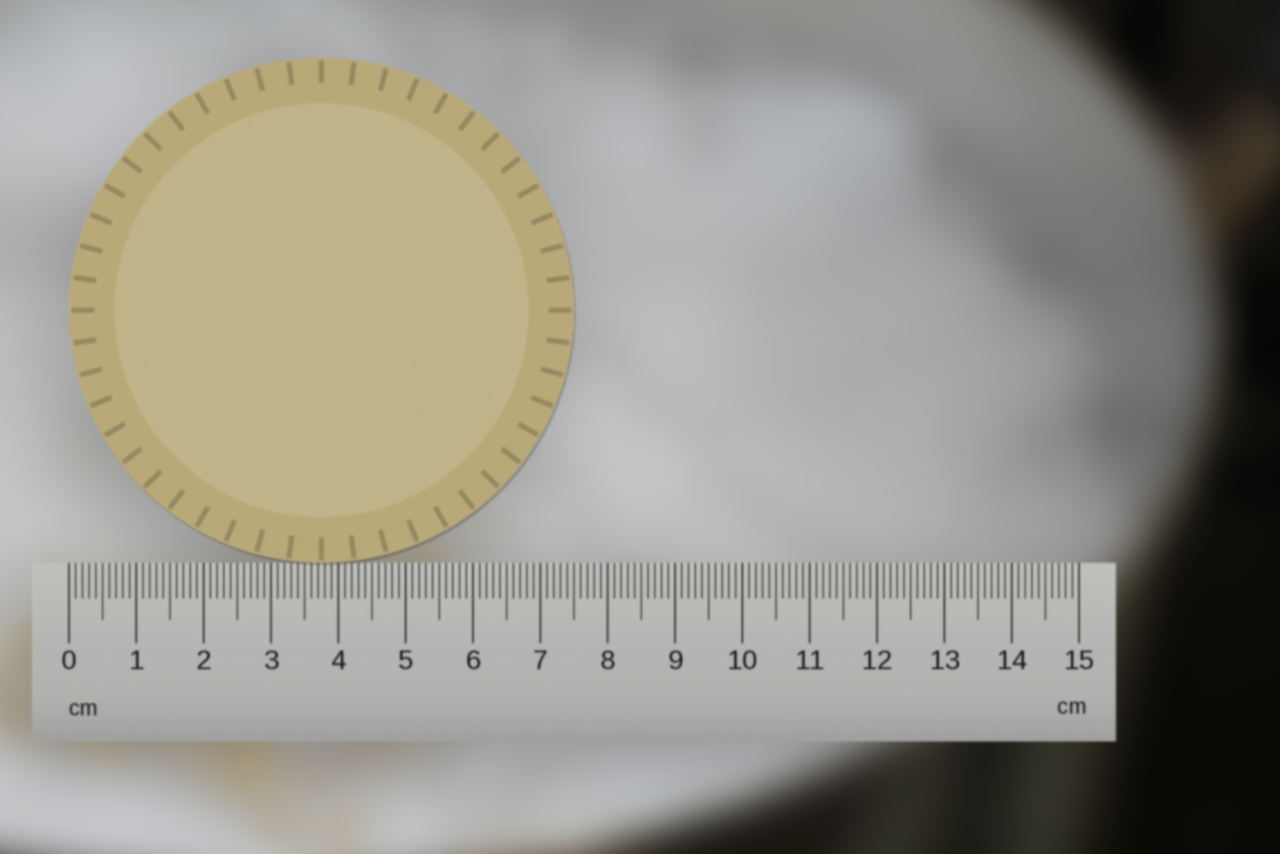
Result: 7.5 (cm)
